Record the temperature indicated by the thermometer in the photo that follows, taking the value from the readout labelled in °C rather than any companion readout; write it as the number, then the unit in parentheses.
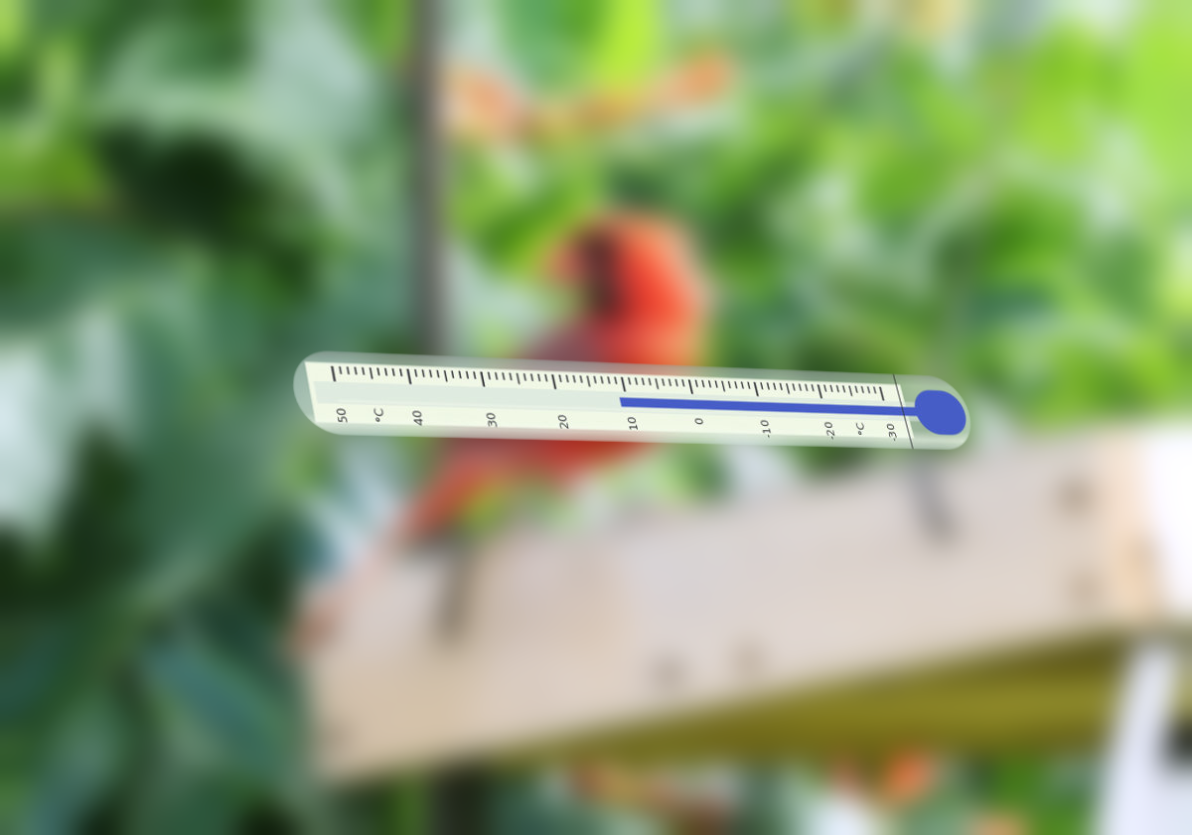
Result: 11 (°C)
